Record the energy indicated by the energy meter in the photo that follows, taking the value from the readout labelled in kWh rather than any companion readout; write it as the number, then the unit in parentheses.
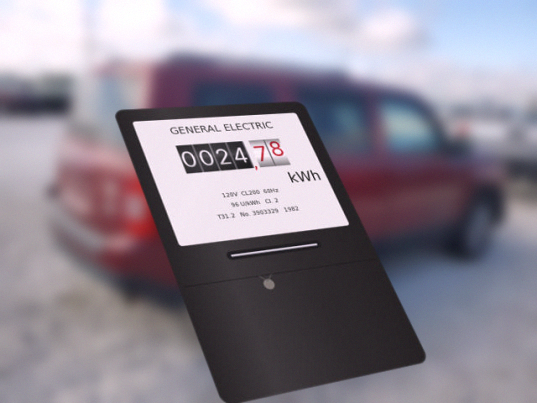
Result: 24.78 (kWh)
